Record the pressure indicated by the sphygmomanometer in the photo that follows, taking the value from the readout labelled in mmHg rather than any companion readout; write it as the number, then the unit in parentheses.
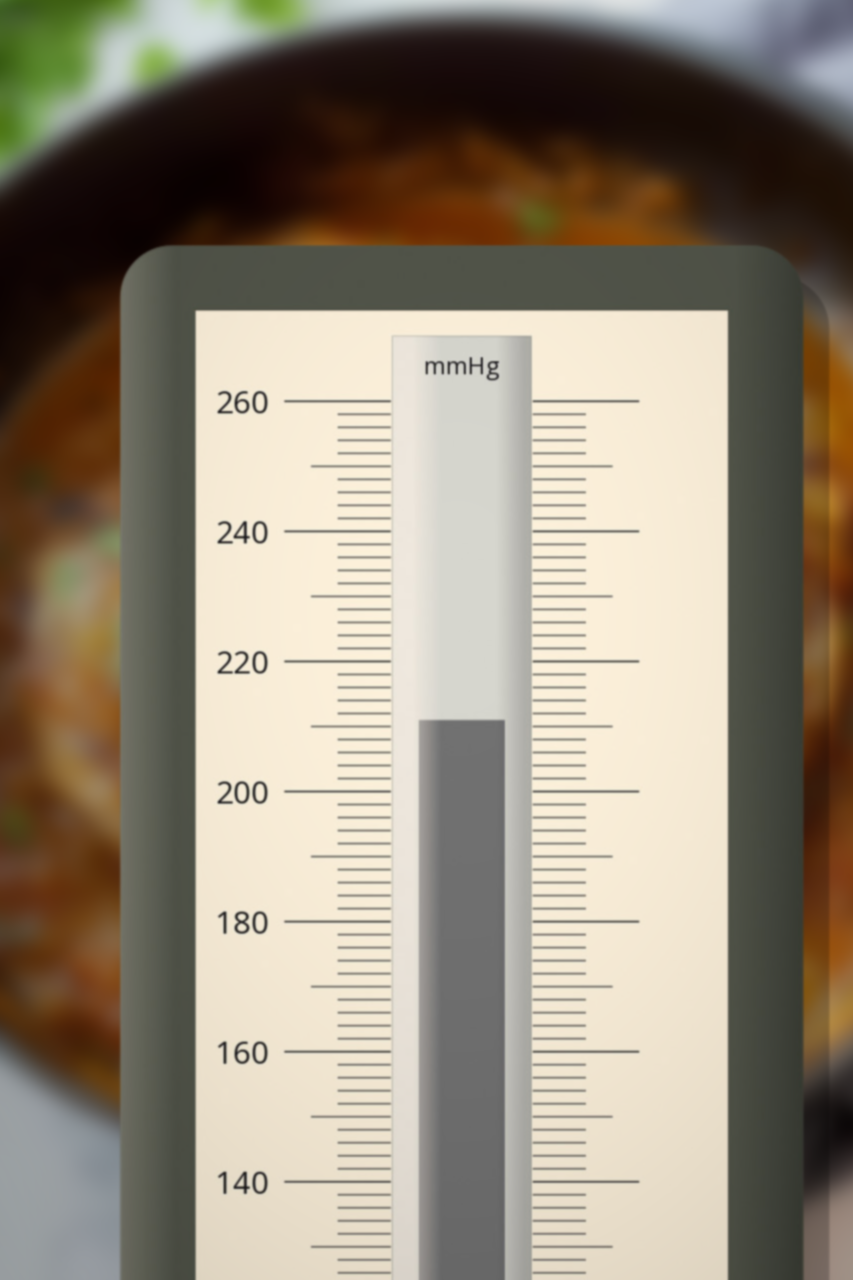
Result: 211 (mmHg)
